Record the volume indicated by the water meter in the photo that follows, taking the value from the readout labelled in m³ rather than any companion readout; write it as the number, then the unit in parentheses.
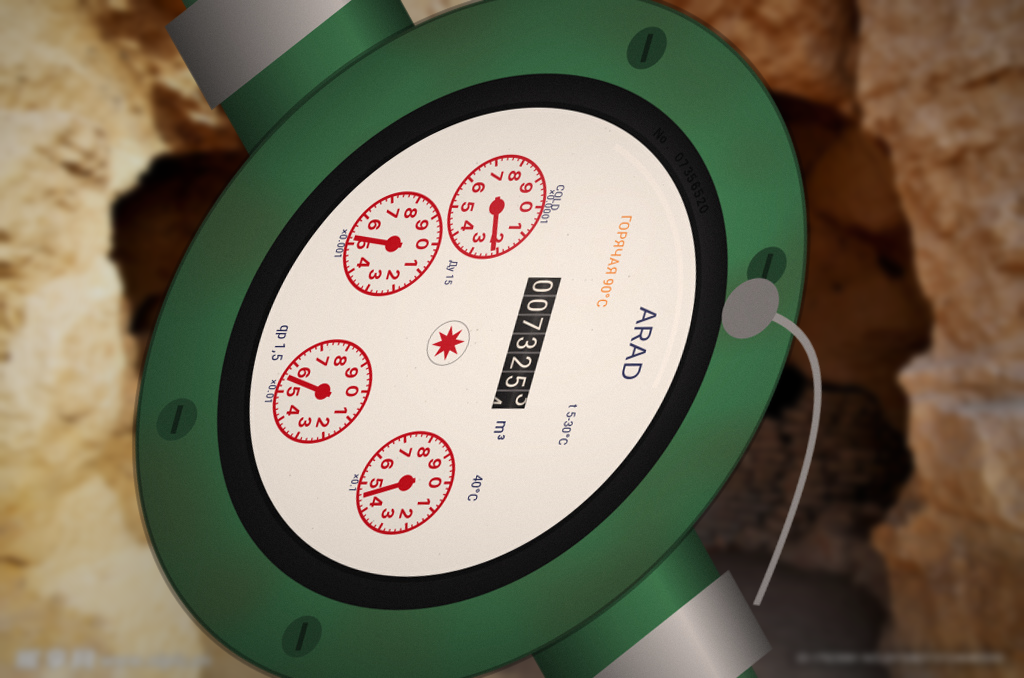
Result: 73253.4552 (m³)
